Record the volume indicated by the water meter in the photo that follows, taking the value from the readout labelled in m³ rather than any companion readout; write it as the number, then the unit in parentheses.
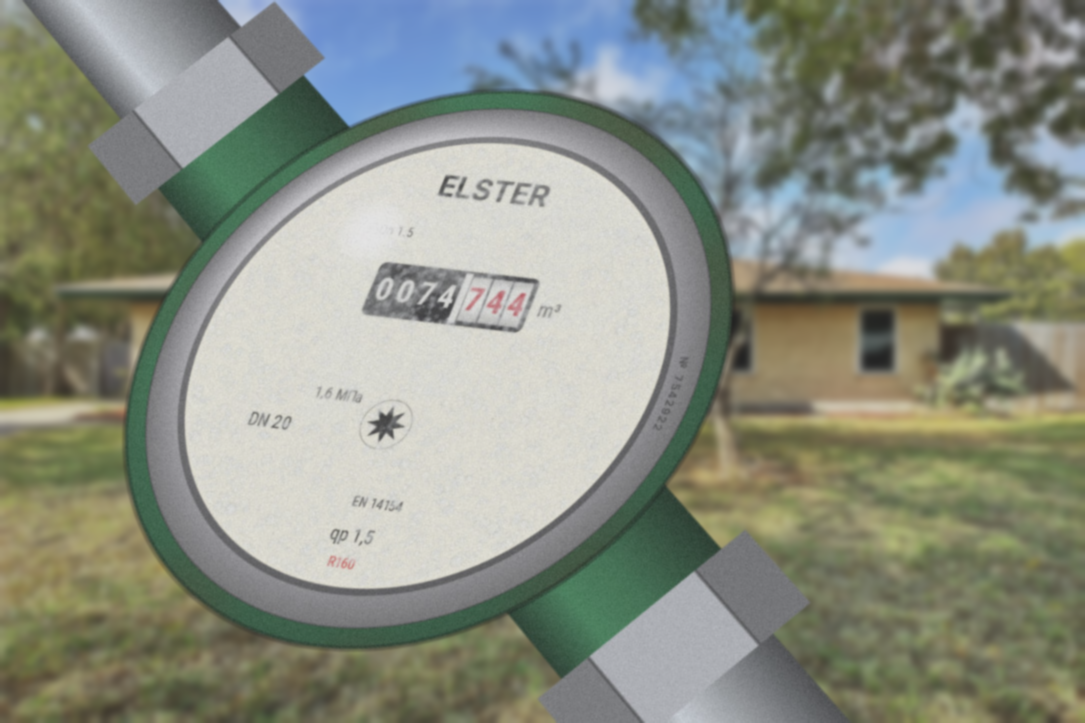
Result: 74.744 (m³)
